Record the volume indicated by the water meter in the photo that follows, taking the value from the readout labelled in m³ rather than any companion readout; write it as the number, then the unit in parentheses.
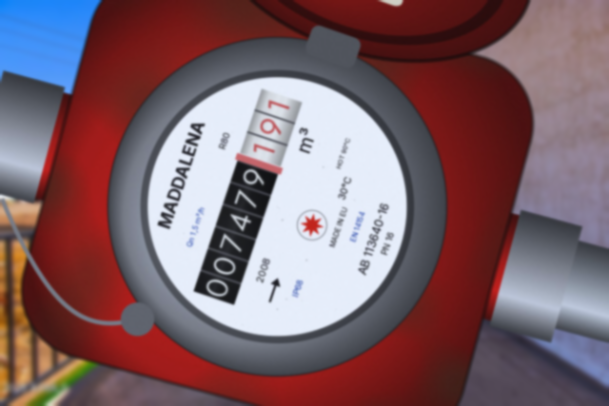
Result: 7479.191 (m³)
